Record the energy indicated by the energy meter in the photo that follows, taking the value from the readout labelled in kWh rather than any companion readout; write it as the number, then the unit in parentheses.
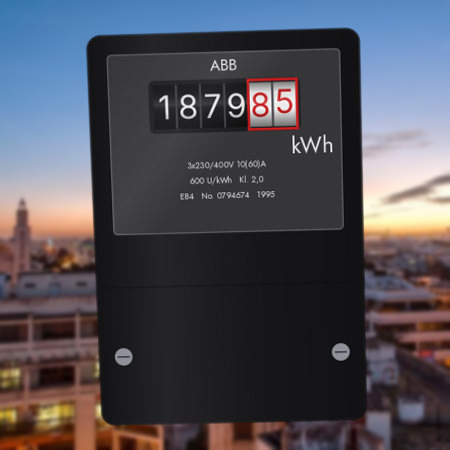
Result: 1879.85 (kWh)
